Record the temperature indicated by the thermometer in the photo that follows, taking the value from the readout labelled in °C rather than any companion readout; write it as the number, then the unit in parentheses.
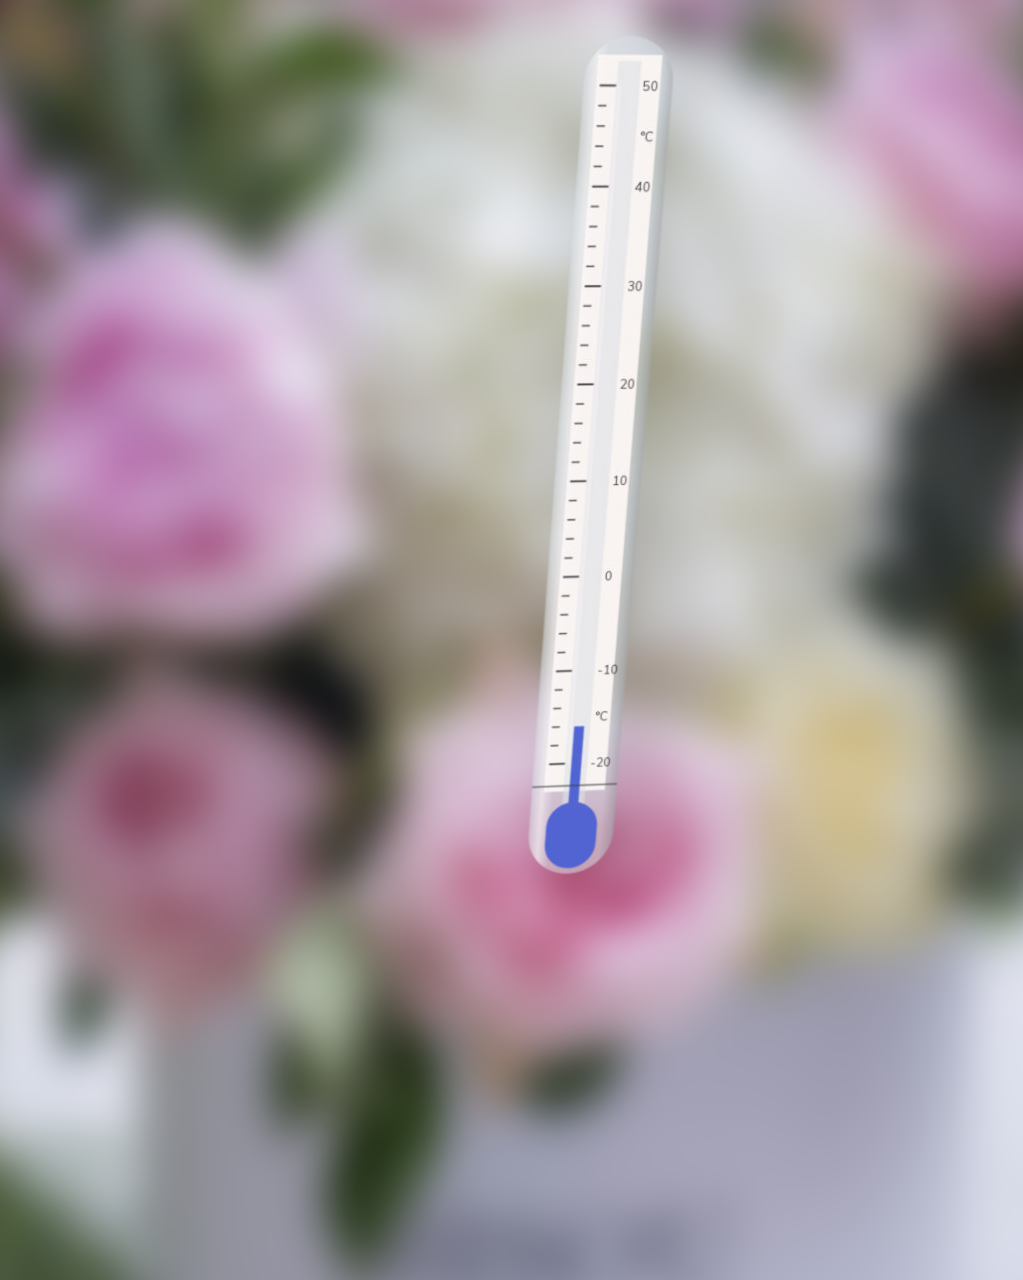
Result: -16 (°C)
